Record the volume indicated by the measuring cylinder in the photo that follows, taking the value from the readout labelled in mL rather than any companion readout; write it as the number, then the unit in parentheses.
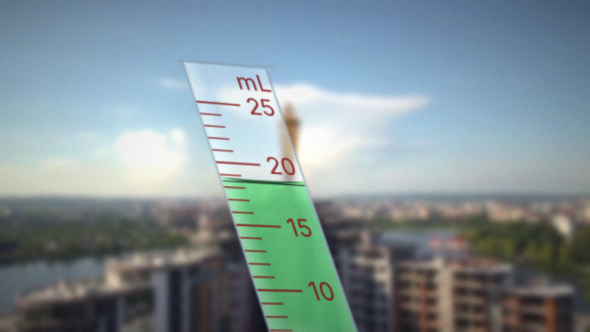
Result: 18.5 (mL)
